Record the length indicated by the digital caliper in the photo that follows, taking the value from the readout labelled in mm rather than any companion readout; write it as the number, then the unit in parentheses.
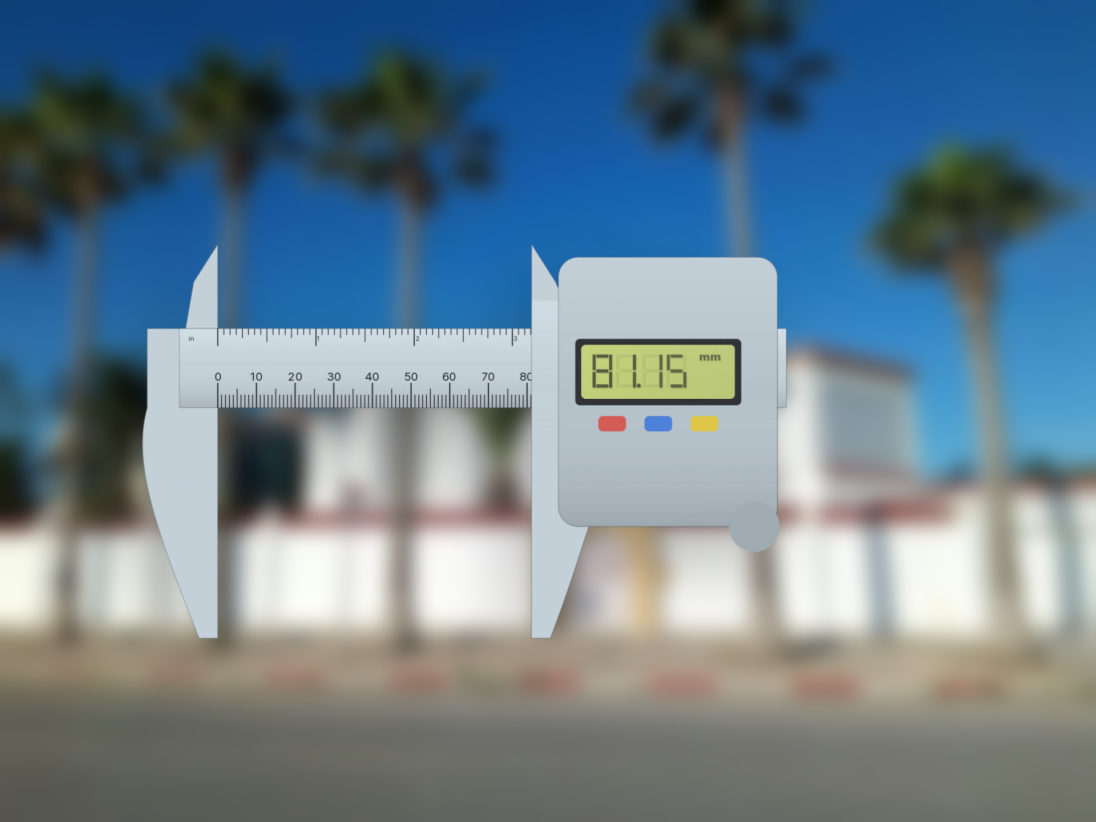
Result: 81.15 (mm)
